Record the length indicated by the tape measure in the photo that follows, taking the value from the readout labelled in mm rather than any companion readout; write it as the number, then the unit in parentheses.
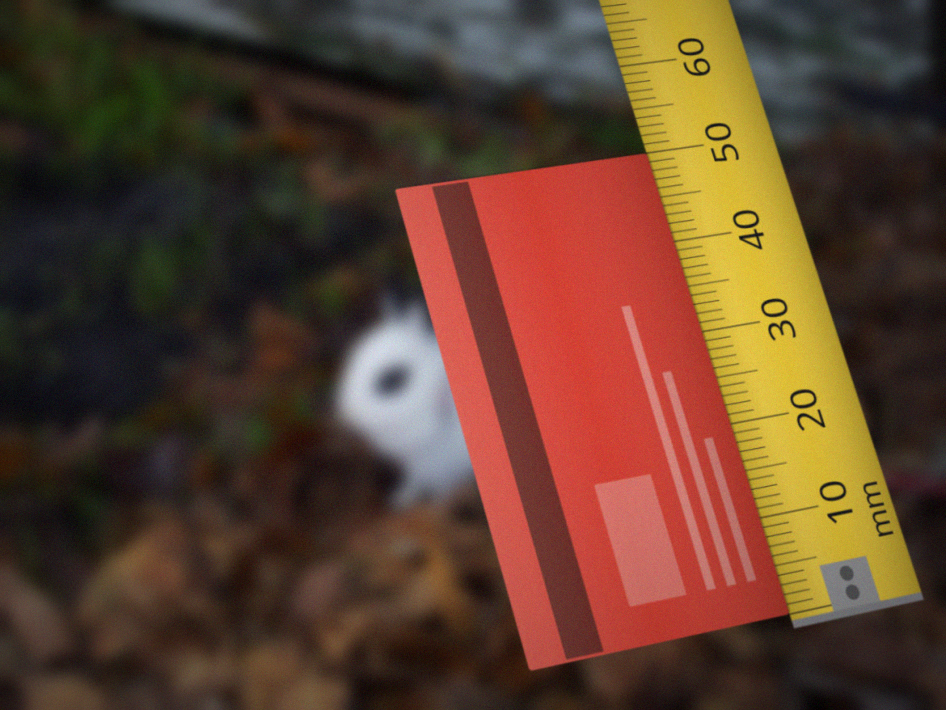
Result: 50 (mm)
